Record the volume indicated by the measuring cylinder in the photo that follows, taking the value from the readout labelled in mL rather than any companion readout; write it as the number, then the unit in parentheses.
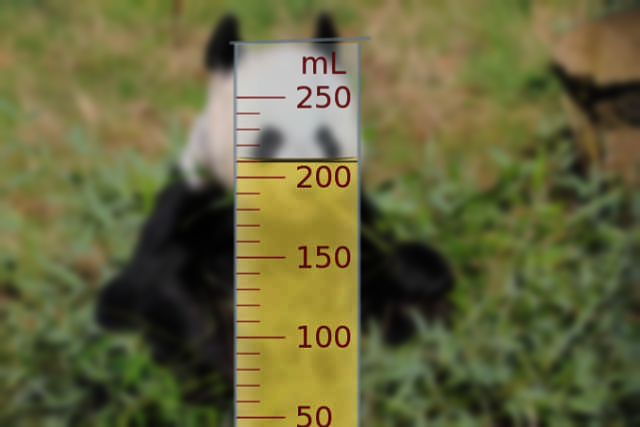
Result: 210 (mL)
